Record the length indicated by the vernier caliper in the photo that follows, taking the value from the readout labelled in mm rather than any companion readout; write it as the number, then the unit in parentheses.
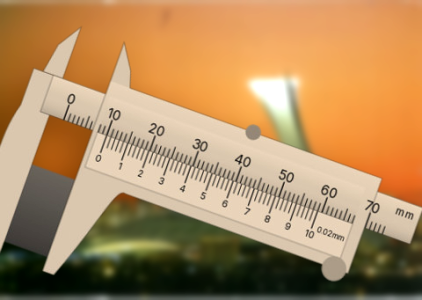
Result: 10.0 (mm)
